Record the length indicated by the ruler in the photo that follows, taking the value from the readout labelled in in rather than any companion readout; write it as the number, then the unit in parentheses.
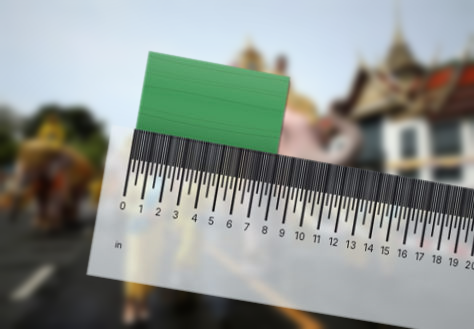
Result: 8 (in)
